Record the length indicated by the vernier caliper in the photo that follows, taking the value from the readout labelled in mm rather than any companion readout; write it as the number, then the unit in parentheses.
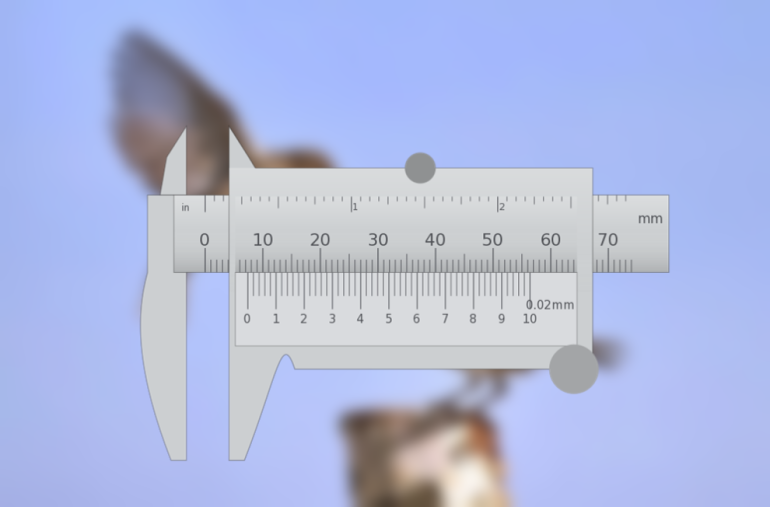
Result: 7.4 (mm)
